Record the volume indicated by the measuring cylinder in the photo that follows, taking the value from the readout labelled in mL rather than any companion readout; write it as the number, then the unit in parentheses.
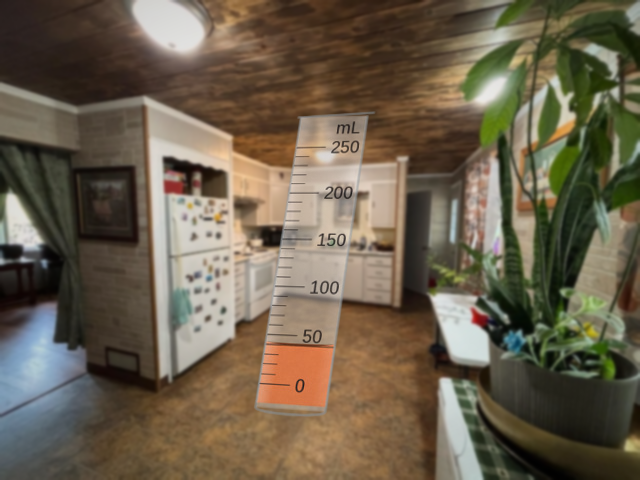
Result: 40 (mL)
